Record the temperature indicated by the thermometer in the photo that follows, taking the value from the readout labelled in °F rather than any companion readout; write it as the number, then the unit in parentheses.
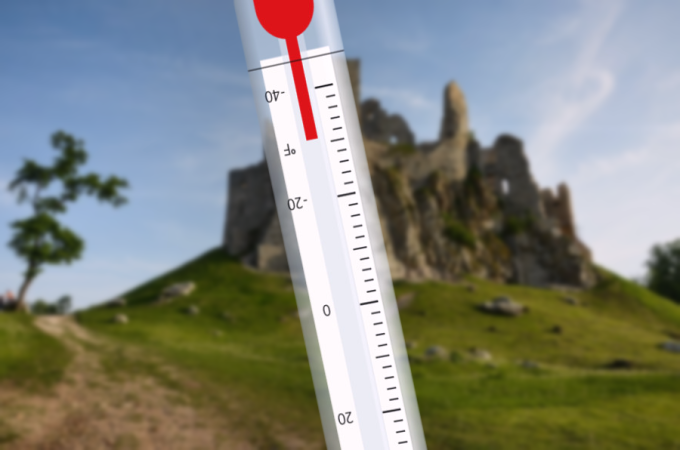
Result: -31 (°F)
